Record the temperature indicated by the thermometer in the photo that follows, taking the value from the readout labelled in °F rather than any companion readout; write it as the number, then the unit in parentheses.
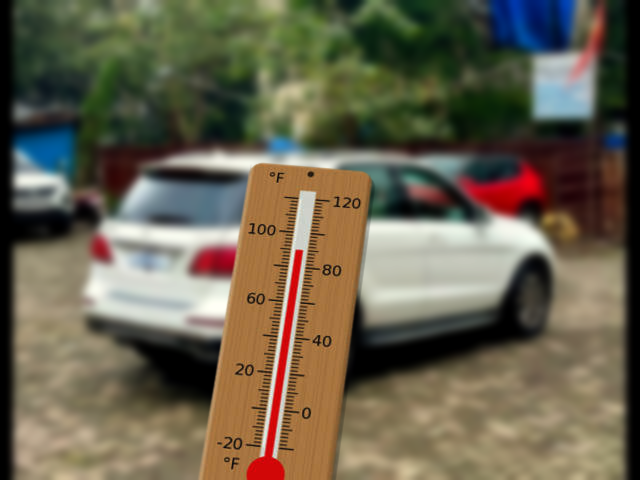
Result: 90 (°F)
